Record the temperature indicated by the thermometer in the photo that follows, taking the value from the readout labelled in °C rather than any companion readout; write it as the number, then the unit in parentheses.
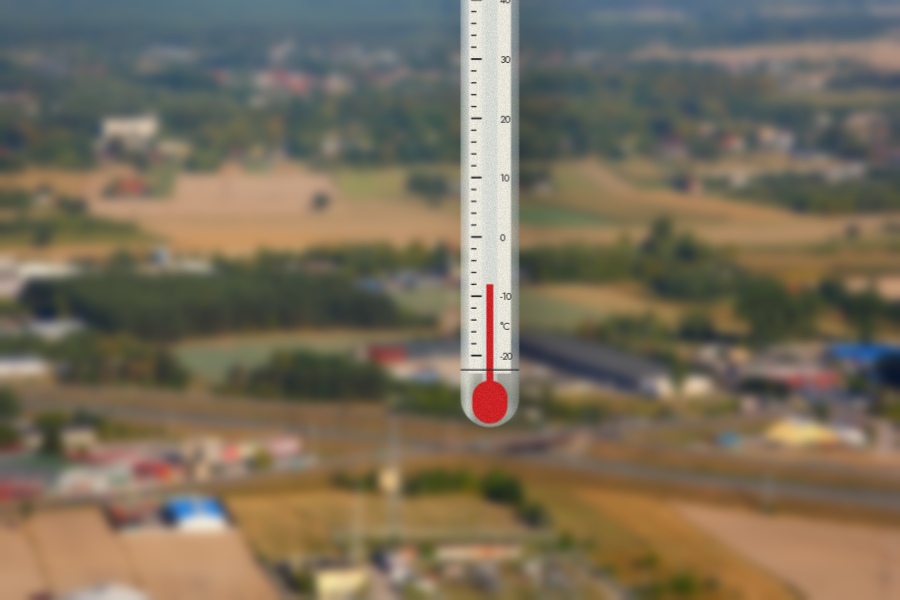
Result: -8 (°C)
